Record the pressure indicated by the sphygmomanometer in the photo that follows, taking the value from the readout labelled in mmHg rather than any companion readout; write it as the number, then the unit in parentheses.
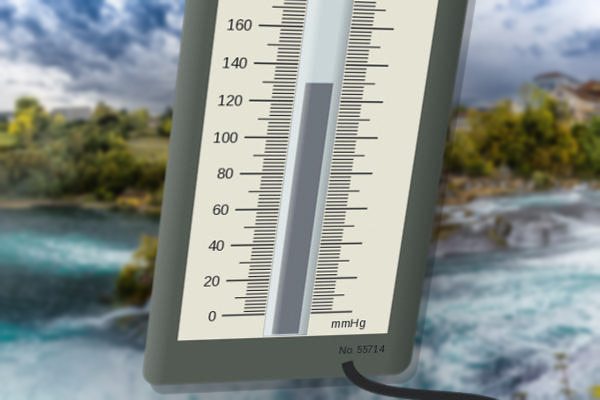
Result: 130 (mmHg)
